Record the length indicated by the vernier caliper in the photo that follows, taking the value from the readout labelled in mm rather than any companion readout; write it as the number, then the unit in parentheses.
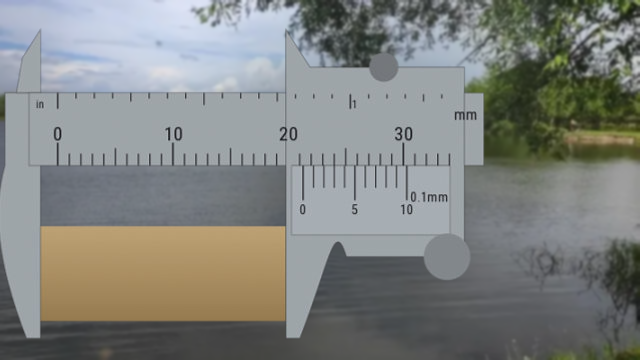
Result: 21.3 (mm)
